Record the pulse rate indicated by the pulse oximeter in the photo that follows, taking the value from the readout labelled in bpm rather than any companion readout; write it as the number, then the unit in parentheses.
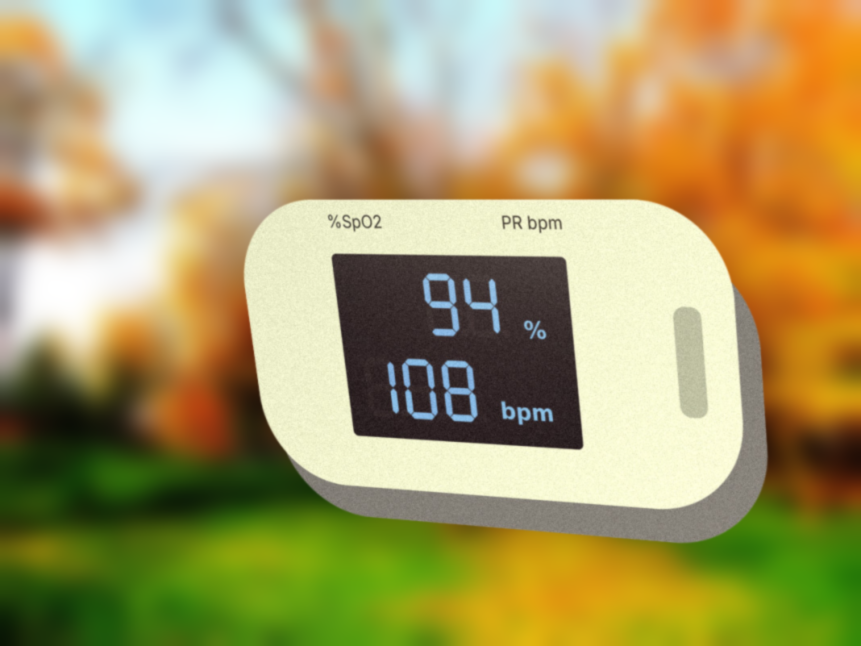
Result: 108 (bpm)
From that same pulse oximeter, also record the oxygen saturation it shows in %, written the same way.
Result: 94 (%)
